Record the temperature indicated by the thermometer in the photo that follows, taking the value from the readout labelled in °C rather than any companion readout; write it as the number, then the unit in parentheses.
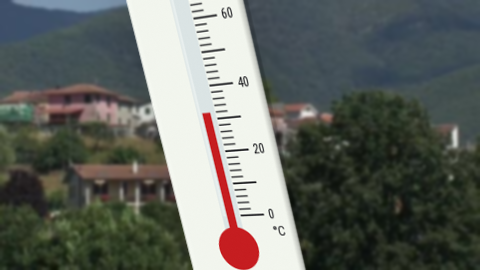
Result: 32 (°C)
